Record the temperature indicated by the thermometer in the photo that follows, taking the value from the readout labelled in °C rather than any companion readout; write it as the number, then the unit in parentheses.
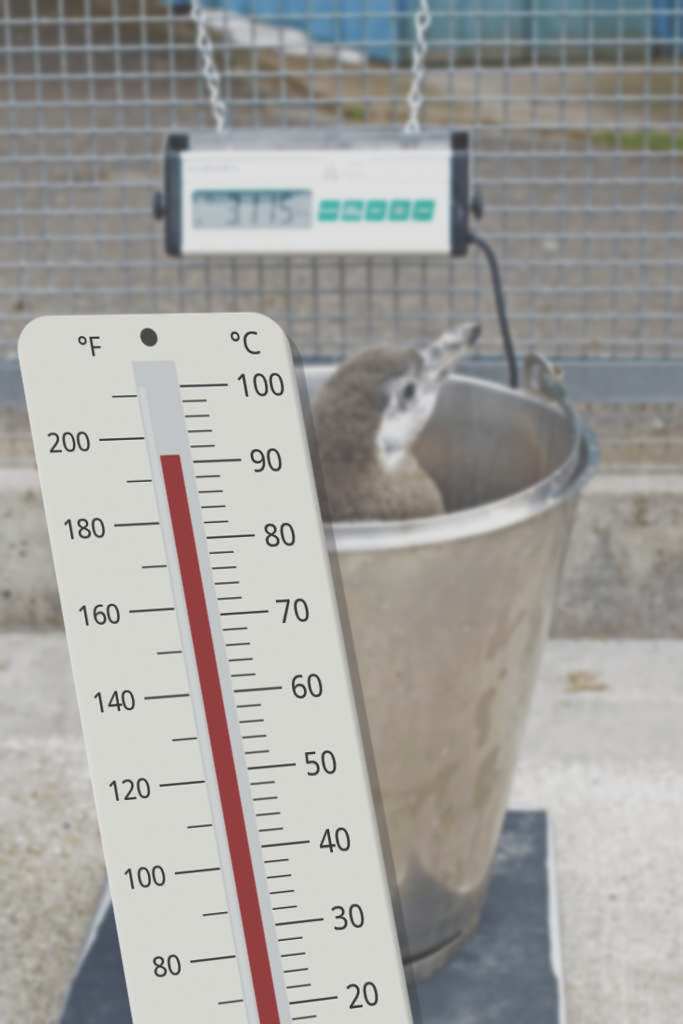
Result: 91 (°C)
